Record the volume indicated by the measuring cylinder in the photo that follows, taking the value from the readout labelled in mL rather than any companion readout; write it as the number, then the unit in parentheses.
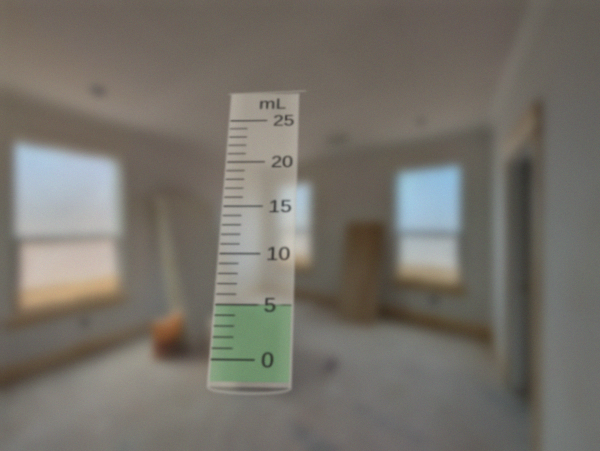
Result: 5 (mL)
